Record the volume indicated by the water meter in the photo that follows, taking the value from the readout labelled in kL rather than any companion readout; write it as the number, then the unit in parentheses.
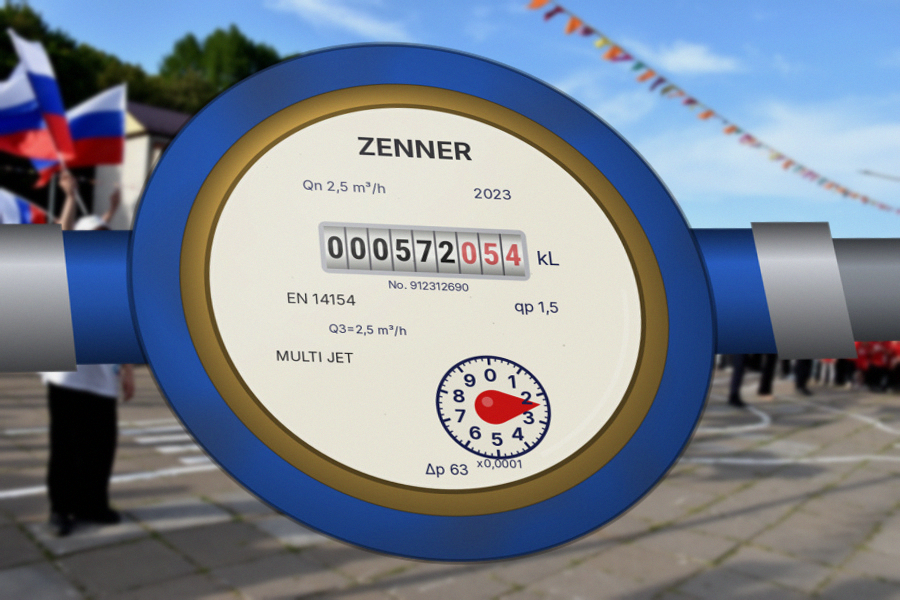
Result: 572.0542 (kL)
